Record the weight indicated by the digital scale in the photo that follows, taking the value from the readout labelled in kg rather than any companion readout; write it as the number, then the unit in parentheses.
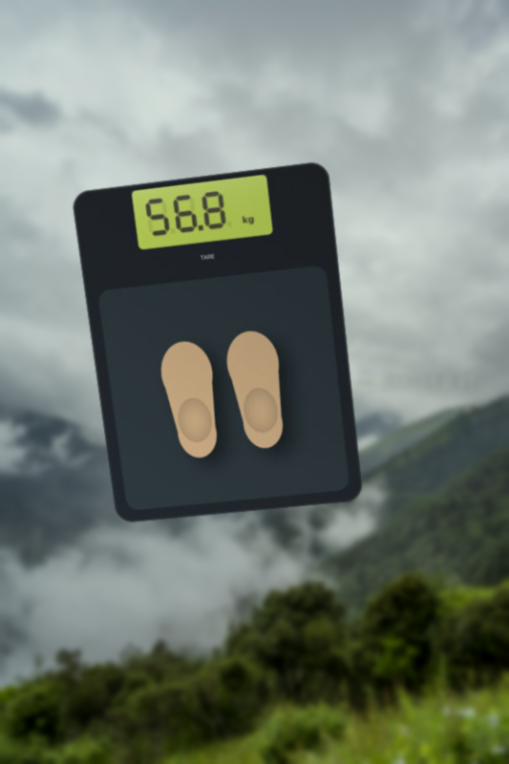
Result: 56.8 (kg)
